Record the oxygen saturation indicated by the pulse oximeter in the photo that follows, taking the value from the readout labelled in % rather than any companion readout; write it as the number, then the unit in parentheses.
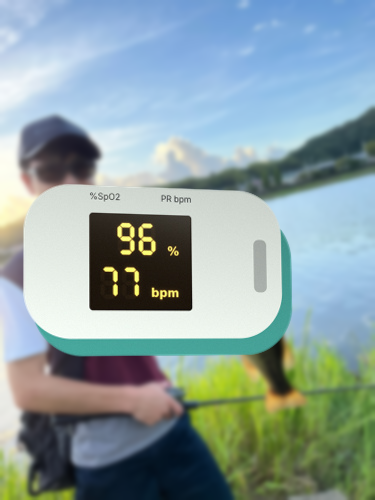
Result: 96 (%)
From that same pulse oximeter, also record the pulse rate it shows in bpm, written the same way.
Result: 77 (bpm)
